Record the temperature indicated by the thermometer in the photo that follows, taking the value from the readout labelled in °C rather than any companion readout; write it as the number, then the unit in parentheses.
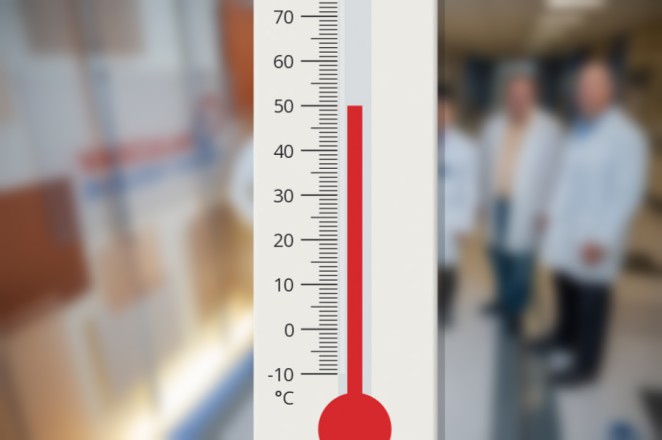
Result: 50 (°C)
